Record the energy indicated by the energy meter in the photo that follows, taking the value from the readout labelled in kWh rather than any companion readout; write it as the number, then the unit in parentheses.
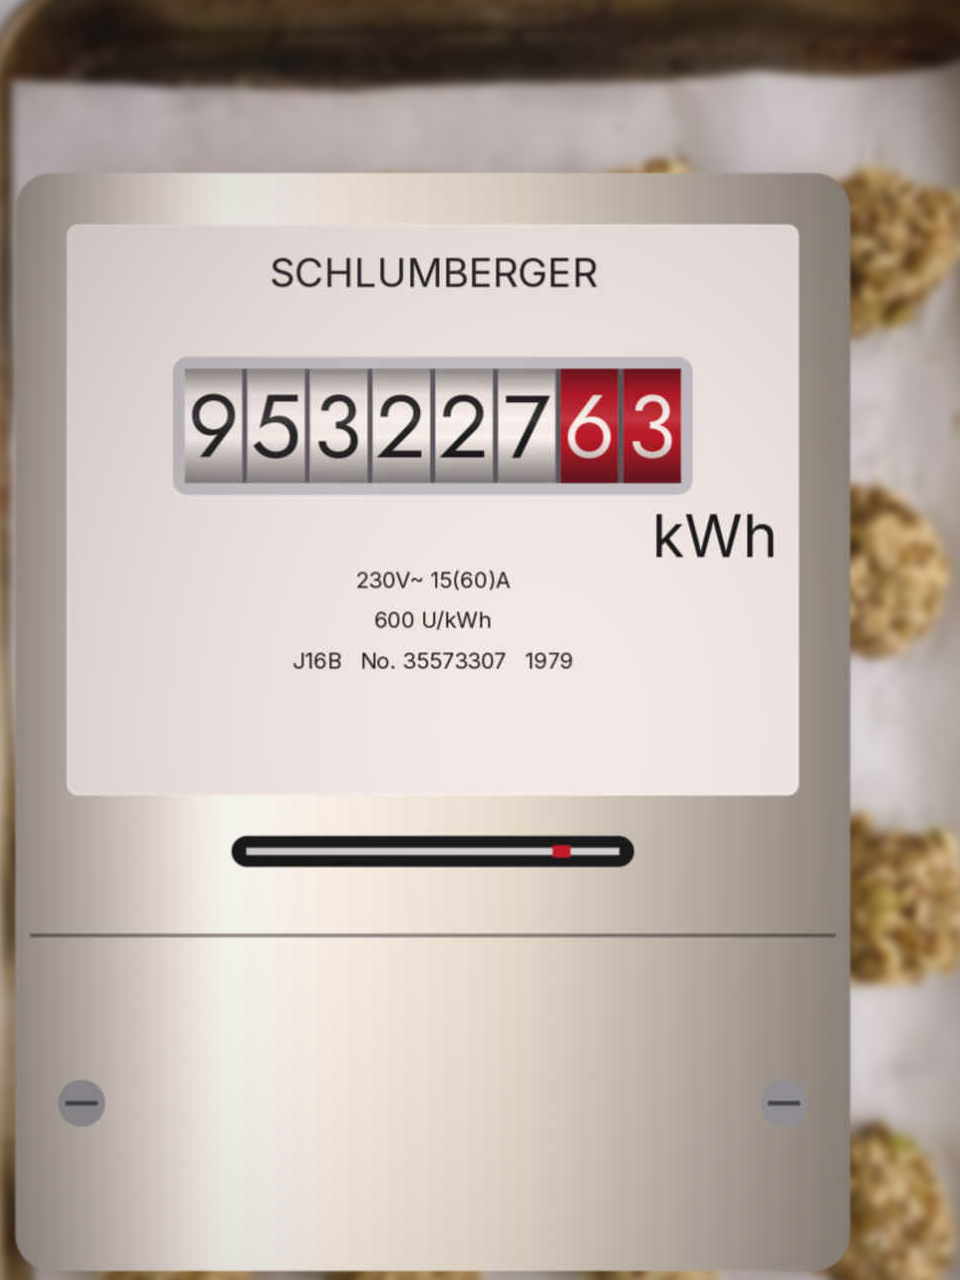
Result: 953227.63 (kWh)
